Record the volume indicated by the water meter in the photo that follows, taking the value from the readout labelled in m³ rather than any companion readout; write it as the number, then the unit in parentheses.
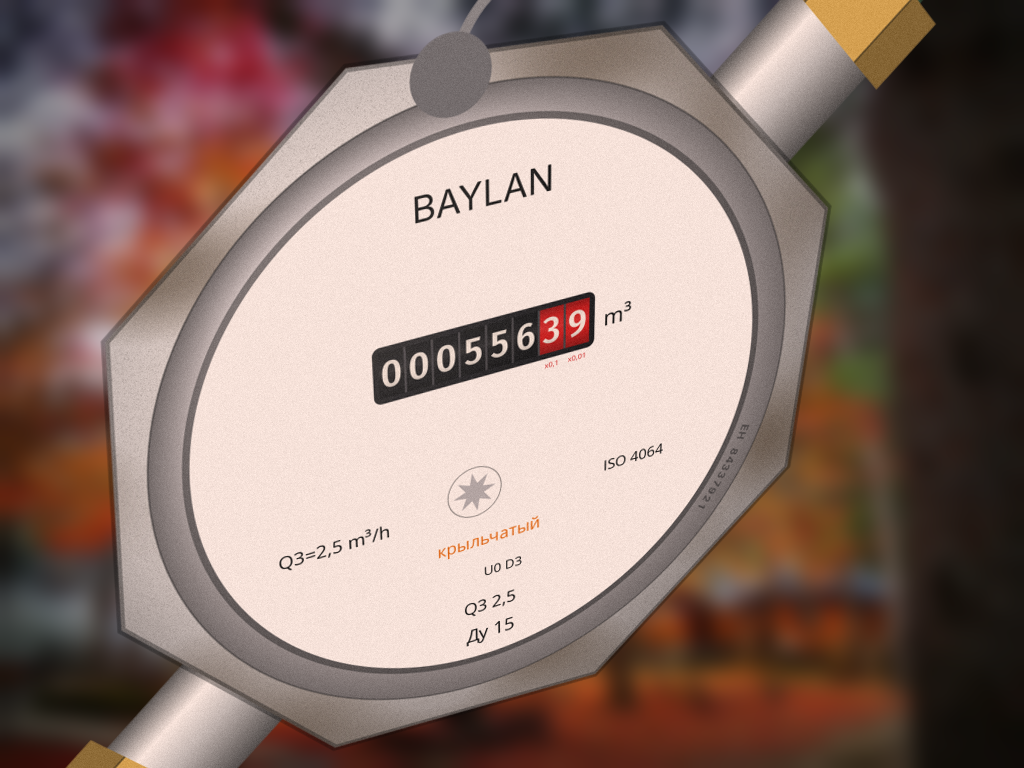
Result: 556.39 (m³)
